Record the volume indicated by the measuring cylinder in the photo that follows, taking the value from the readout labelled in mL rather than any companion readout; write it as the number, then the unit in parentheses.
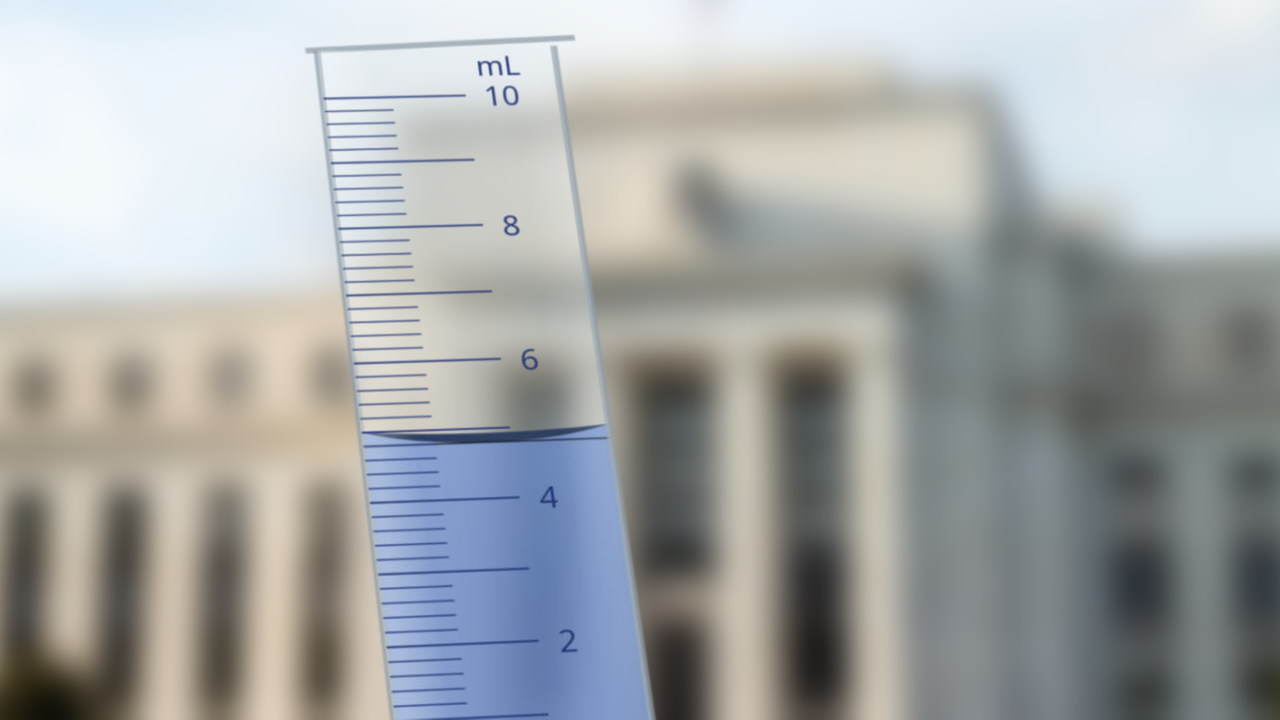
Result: 4.8 (mL)
